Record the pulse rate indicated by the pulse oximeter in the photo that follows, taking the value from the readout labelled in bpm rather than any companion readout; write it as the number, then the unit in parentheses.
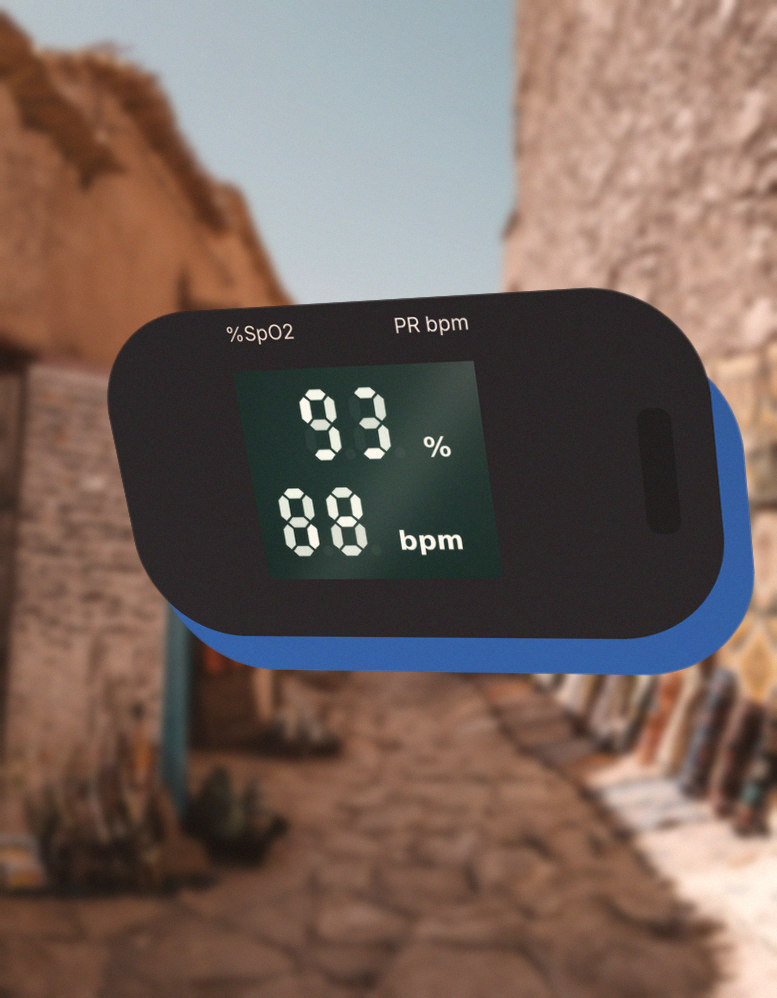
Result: 88 (bpm)
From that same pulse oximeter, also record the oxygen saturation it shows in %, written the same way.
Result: 93 (%)
